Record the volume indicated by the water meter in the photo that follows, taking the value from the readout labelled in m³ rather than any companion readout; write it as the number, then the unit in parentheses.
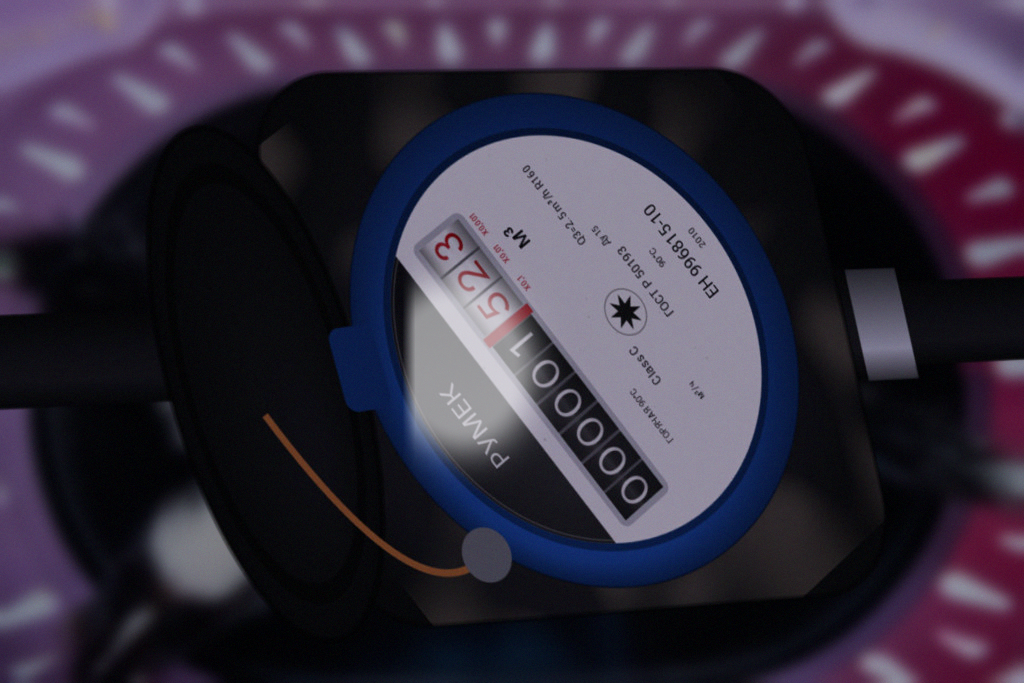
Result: 1.523 (m³)
